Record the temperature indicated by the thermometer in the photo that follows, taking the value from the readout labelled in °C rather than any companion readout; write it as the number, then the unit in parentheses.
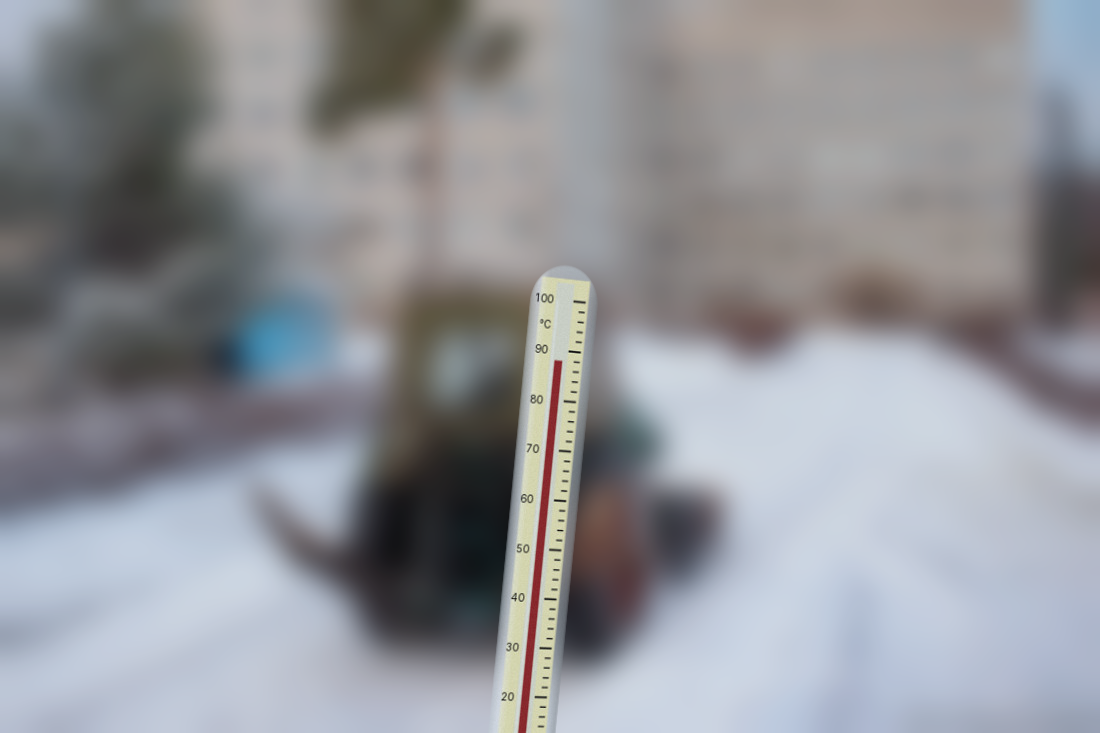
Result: 88 (°C)
